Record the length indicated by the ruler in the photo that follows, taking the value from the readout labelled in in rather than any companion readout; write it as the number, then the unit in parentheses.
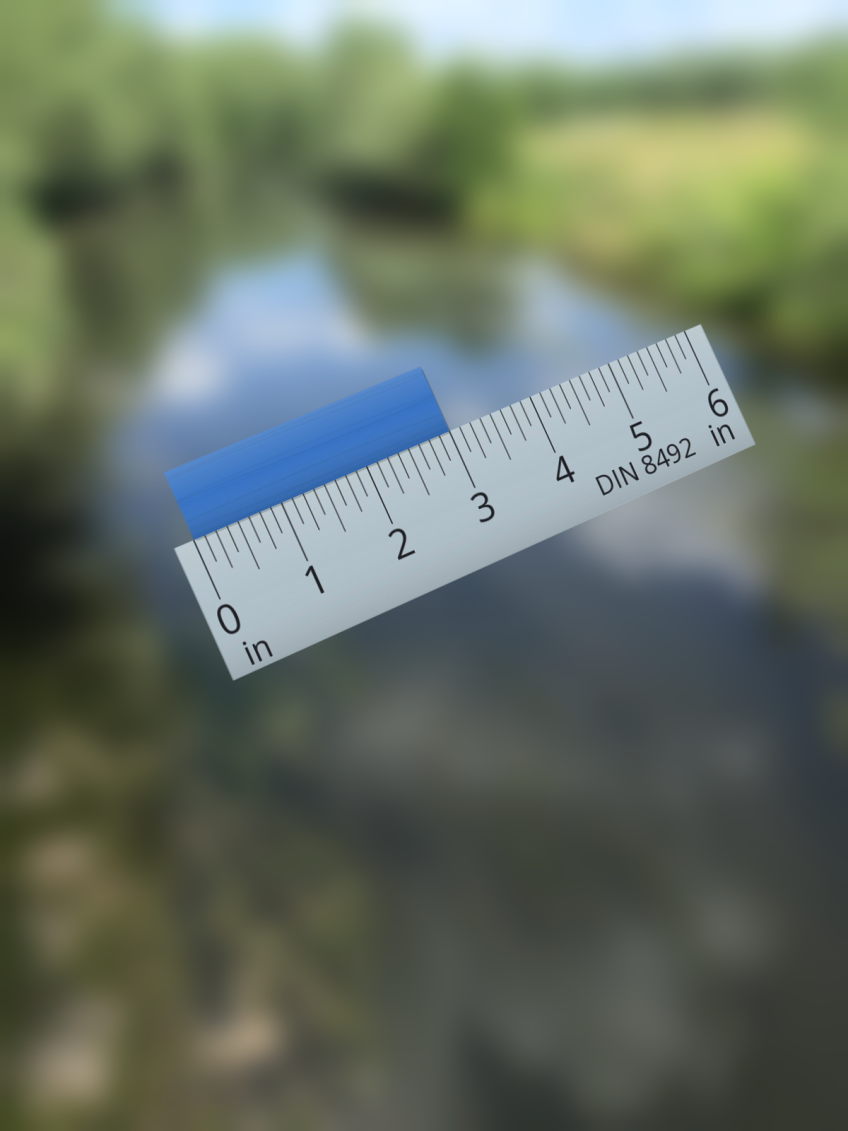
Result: 3 (in)
